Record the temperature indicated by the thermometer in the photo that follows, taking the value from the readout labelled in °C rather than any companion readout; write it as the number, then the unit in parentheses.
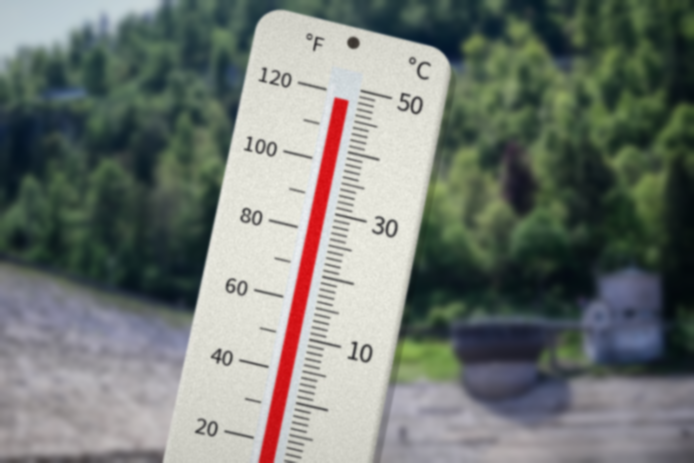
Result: 48 (°C)
